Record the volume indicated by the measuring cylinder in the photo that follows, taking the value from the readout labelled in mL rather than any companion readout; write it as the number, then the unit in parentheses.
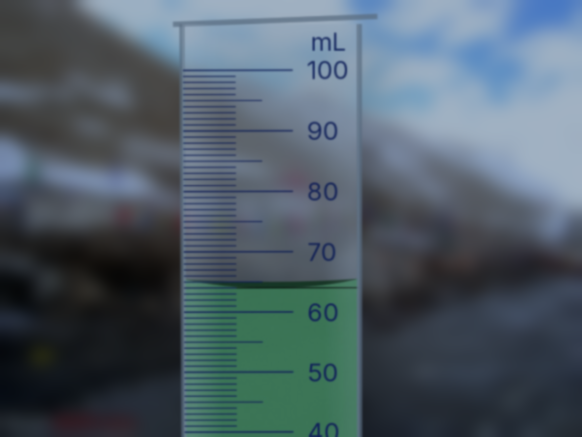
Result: 64 (mL)
